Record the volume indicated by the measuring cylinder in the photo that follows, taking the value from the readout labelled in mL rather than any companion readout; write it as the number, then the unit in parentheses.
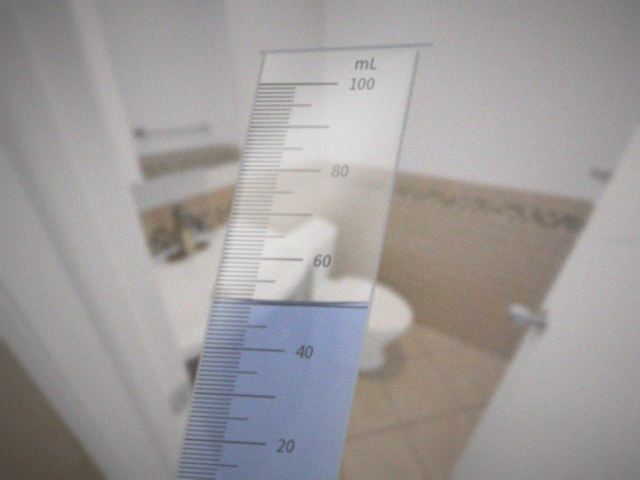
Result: 50 (mL)
